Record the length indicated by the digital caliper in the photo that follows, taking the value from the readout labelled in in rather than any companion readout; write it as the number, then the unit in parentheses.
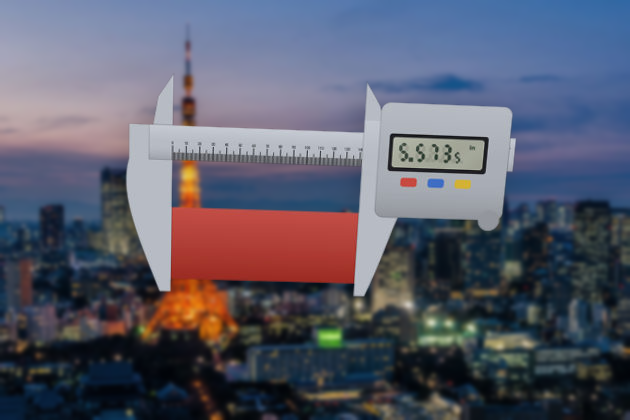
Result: 5.5735 (in)
